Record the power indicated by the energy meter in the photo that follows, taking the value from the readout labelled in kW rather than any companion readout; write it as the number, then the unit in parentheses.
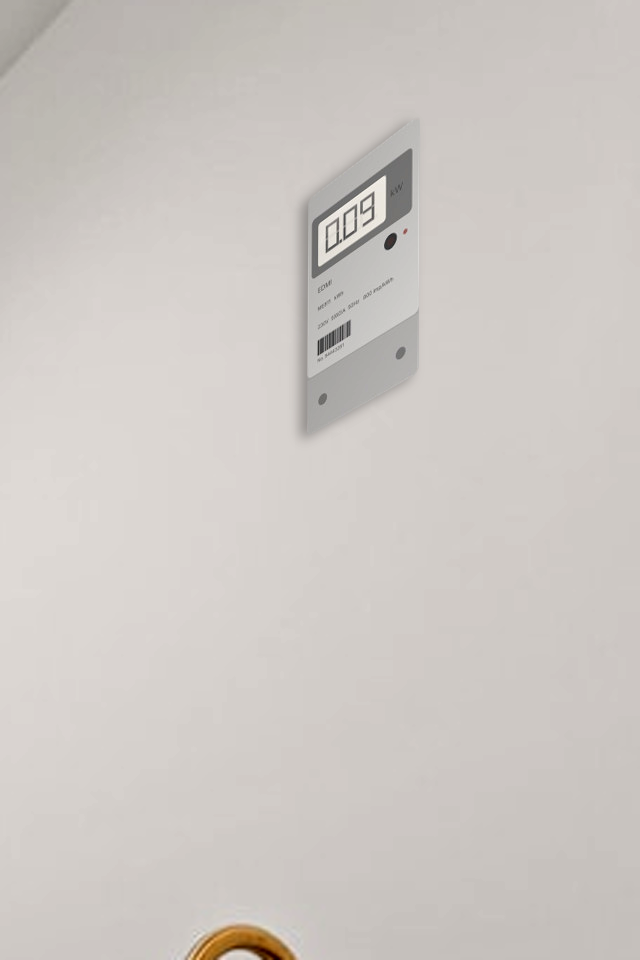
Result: 0.09 (kW)
